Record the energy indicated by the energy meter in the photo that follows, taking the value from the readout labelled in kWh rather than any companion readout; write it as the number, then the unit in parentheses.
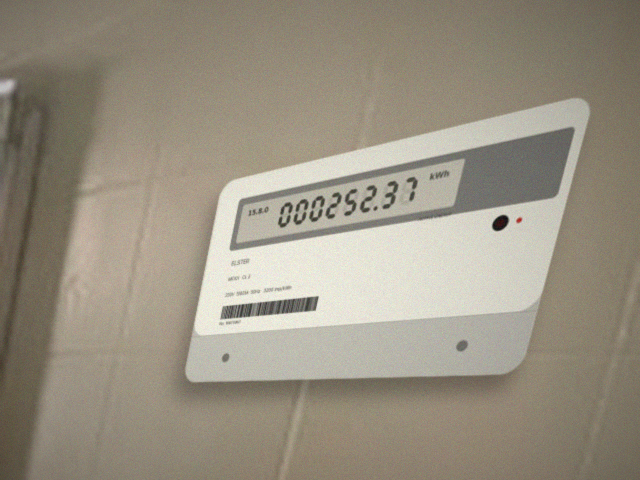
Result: 252.37 (kWh)
